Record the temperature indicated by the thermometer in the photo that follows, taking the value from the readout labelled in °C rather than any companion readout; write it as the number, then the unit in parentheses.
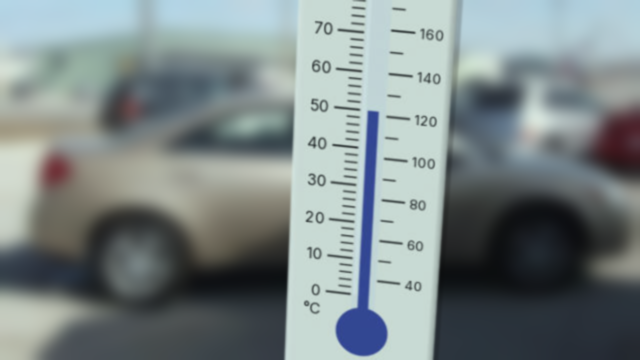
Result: 50 (°C)
